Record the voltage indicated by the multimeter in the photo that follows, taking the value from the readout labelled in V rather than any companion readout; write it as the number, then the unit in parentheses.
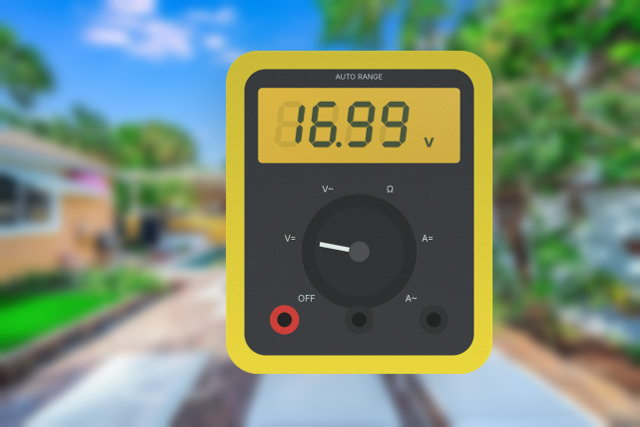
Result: 16.99 (V)
